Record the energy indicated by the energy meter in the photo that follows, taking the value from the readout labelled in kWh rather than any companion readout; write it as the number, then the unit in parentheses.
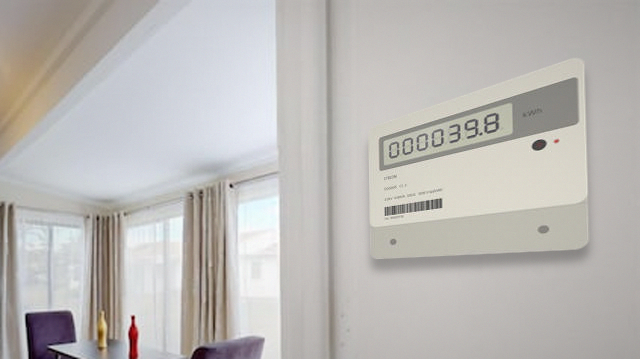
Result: 39.8 (kWh)
